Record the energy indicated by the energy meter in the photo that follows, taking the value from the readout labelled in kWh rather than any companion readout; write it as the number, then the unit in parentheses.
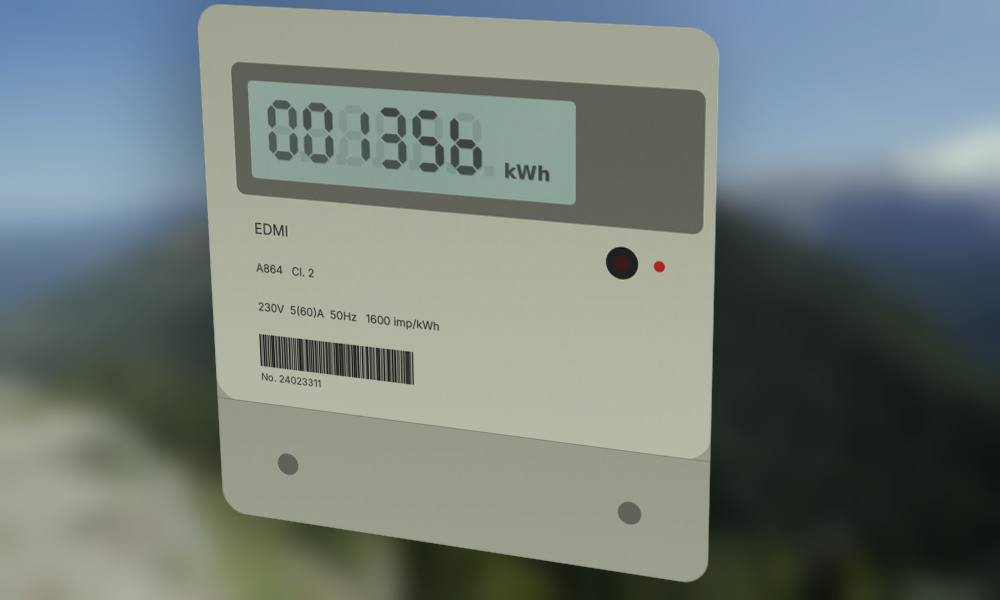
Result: 1356 (kWh)
